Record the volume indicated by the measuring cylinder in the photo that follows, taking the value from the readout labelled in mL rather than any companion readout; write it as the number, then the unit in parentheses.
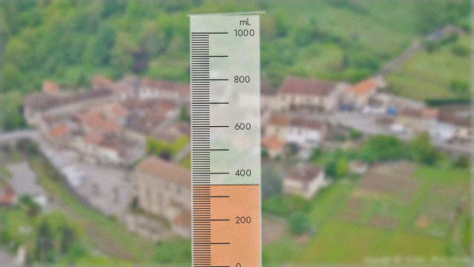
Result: 350 (mL)
